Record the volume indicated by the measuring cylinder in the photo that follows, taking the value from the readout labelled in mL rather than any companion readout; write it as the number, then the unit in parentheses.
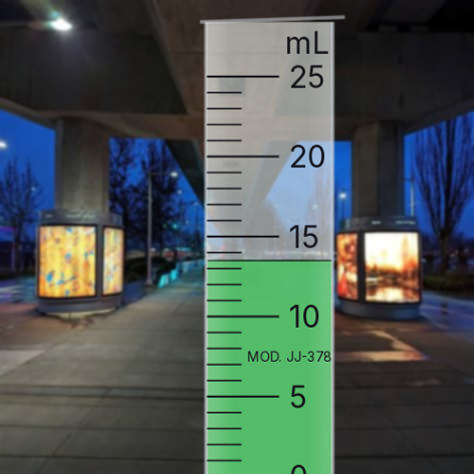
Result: 13.5 (mL)
